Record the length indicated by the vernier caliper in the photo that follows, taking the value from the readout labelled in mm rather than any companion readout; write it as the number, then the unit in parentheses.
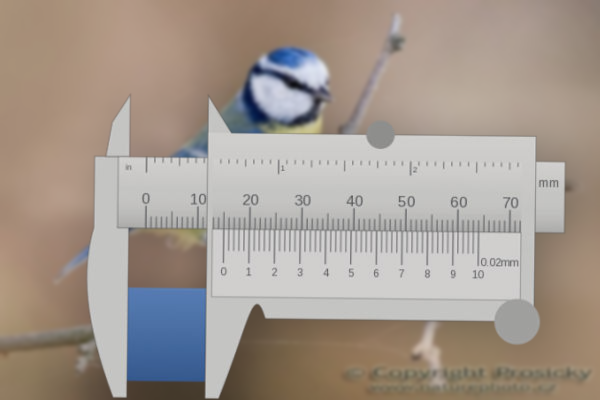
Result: 15.0 (mm)
